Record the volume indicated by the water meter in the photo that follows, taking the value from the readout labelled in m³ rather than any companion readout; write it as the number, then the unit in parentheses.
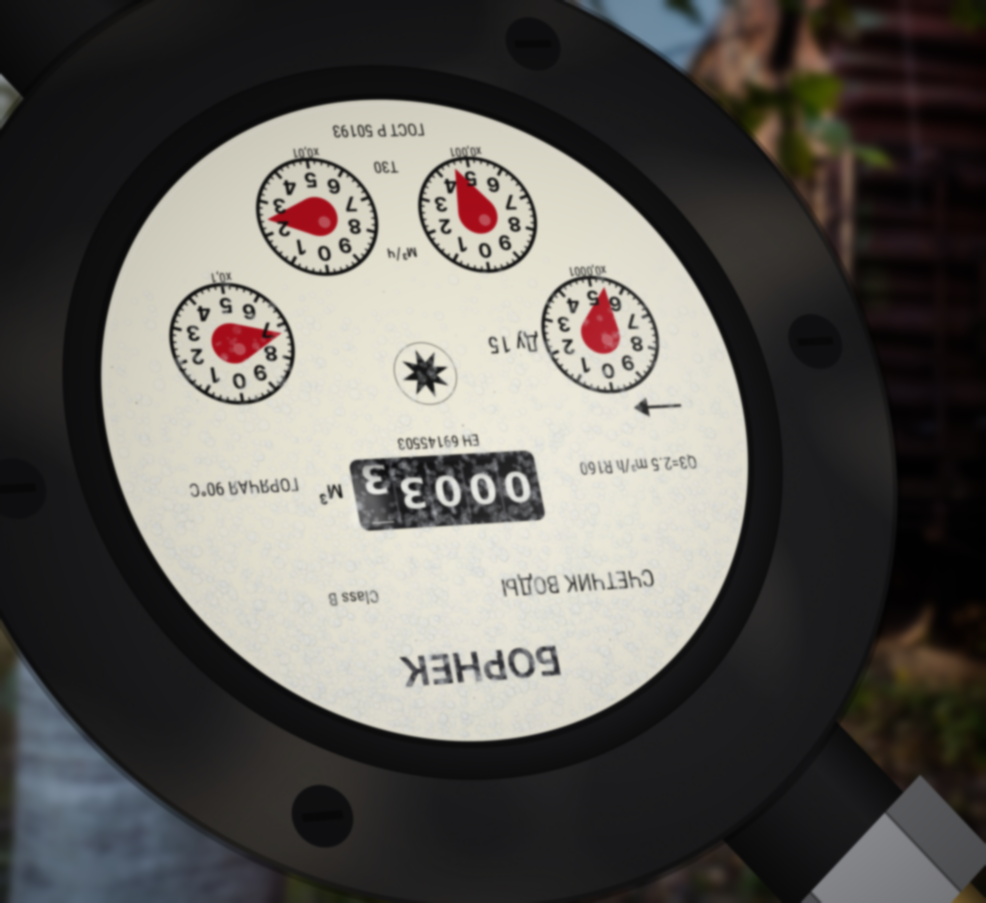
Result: 32.7245 (m³)
